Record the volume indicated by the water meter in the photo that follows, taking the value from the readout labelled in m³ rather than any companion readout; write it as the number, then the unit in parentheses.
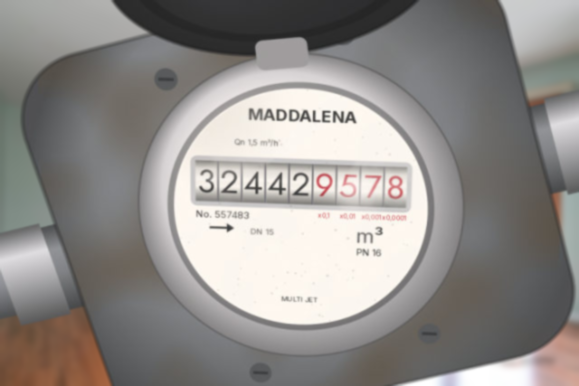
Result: 32442.9578 (m³)
